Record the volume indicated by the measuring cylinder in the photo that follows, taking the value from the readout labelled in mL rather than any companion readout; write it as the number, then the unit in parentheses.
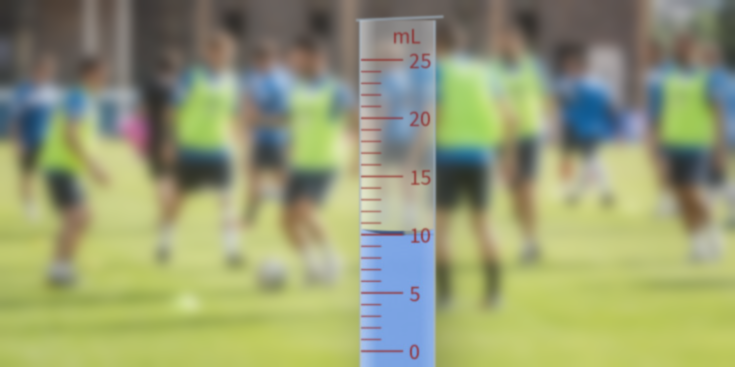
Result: 10 (mL)
